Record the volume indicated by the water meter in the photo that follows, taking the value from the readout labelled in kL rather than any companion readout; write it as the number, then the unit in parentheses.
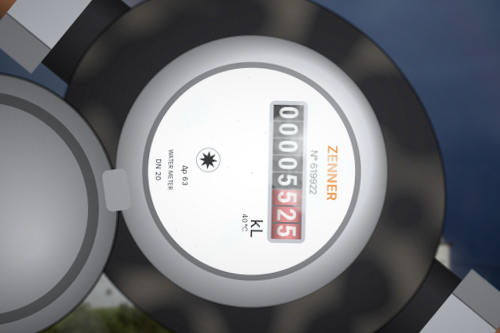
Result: 5.525 (kL)
